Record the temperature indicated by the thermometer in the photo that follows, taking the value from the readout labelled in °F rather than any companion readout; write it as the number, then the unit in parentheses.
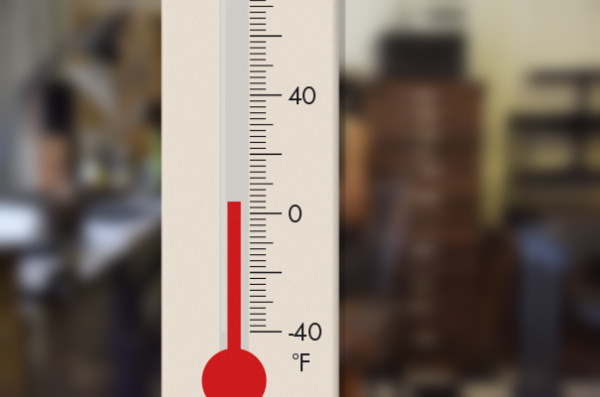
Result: 4 (°F)
